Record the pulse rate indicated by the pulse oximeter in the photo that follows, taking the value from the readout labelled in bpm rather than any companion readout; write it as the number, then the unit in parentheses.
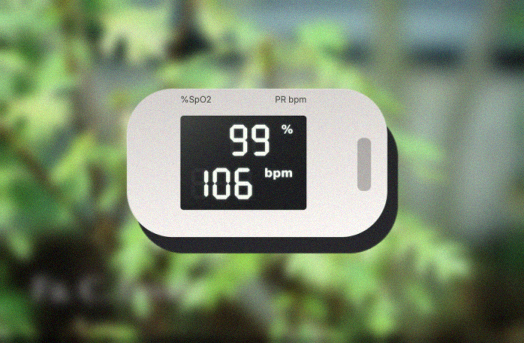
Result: 106 (bpm)
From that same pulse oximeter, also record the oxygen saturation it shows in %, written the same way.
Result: 99 (%)
